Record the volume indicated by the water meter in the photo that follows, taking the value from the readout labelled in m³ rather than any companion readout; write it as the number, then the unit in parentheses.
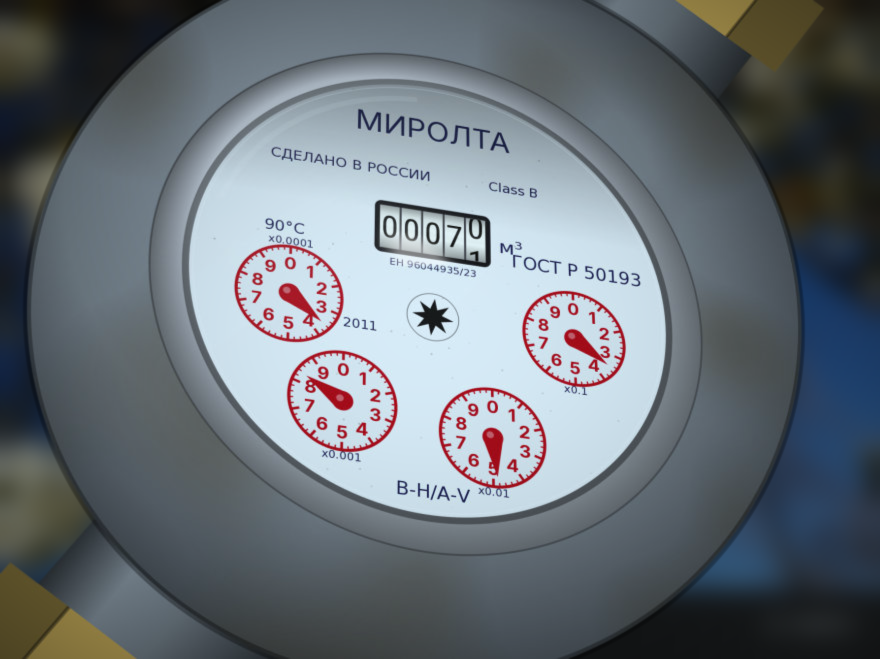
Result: 70.3483 (m³)
